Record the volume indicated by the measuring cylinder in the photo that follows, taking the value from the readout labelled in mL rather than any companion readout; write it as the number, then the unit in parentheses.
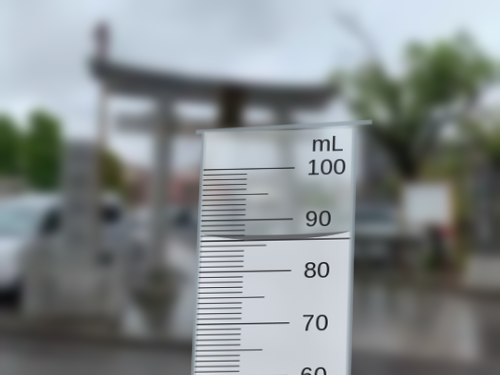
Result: 86 (mL)
